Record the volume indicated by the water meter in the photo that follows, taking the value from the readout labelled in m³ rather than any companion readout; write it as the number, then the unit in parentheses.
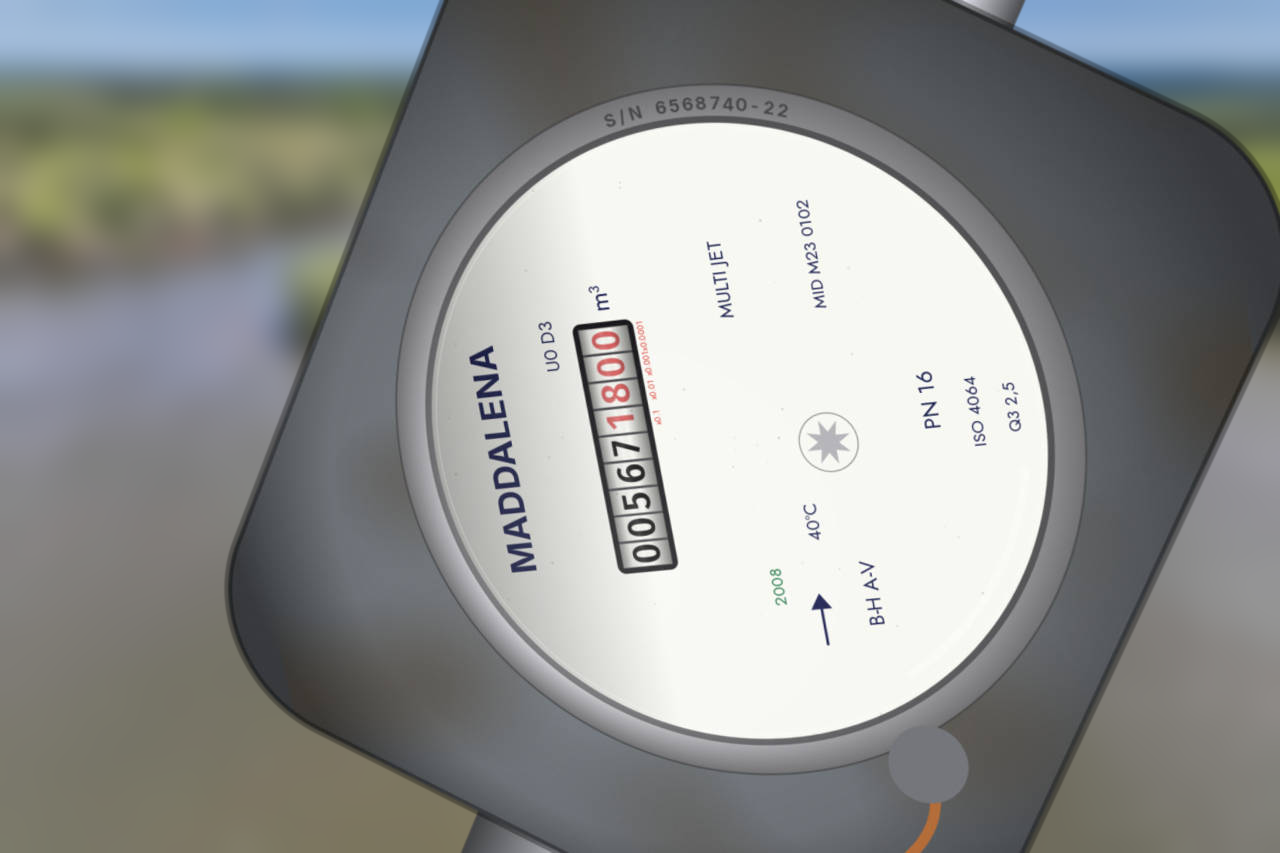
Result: 567.1800 (m³)
